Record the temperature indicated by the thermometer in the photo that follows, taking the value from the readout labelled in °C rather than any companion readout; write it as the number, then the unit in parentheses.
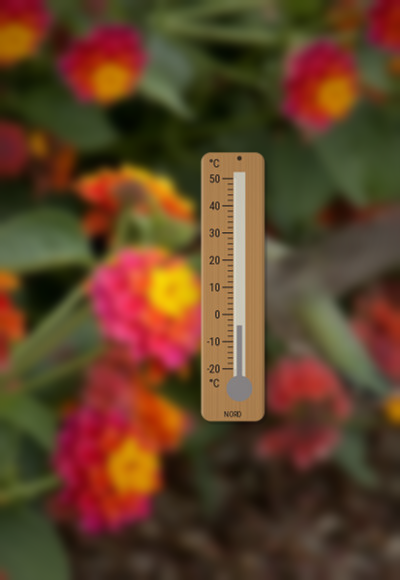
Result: -4 (°C)
